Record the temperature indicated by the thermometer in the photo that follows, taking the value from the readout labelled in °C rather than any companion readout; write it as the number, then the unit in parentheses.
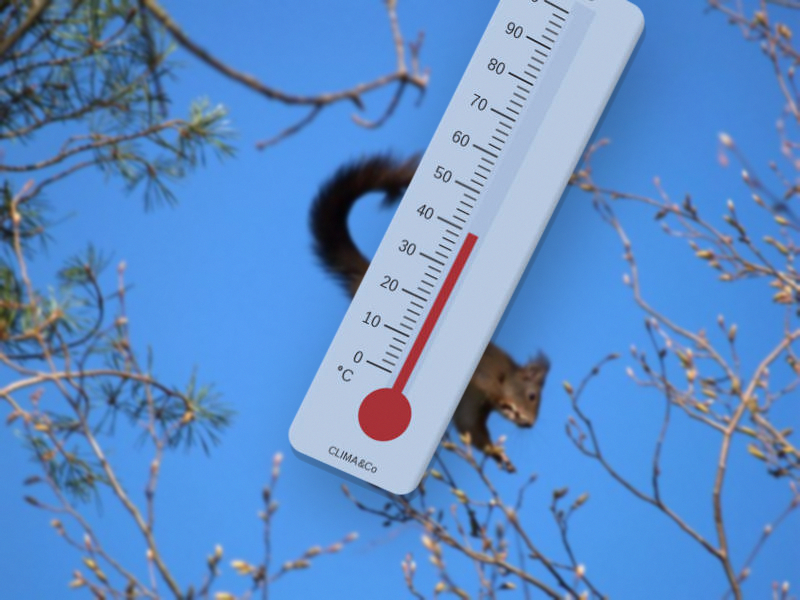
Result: 40 (°C)
